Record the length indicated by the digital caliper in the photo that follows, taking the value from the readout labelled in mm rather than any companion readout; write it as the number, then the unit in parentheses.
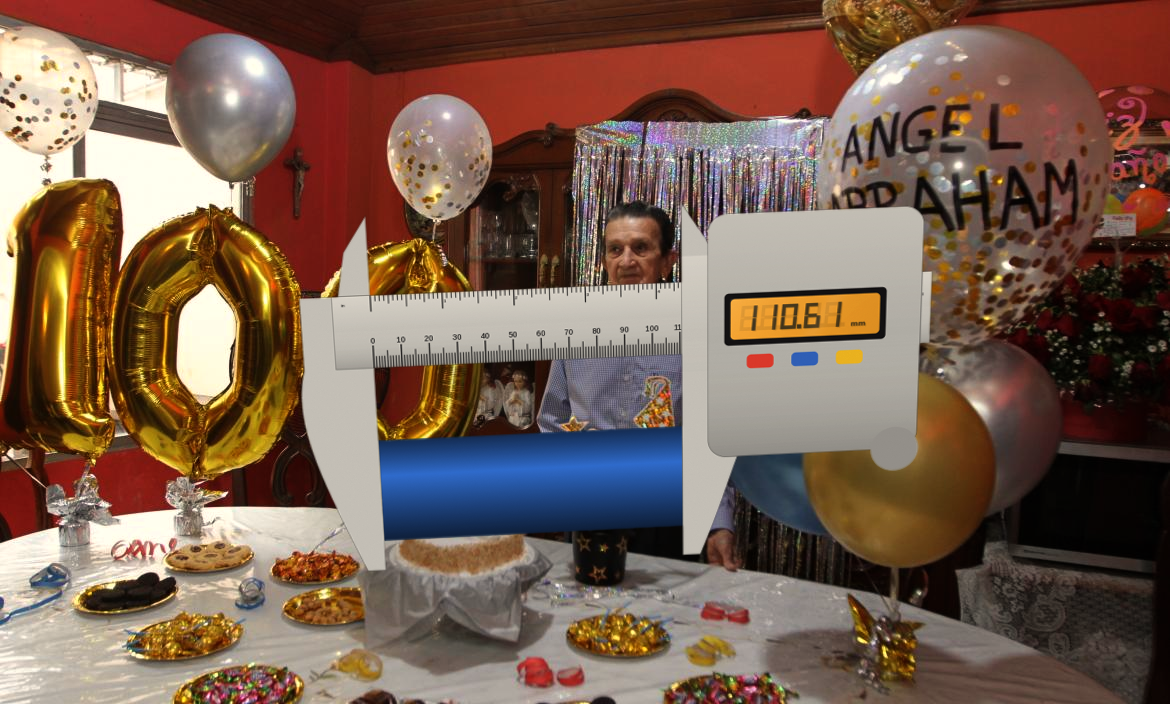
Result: 110.61 (mm)
